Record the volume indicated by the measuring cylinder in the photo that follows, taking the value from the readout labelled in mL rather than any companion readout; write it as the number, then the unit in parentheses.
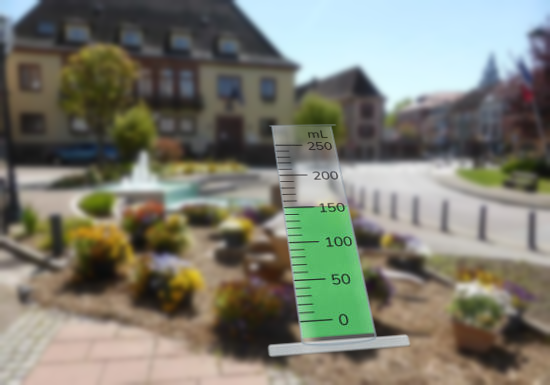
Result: 150 (mL)
